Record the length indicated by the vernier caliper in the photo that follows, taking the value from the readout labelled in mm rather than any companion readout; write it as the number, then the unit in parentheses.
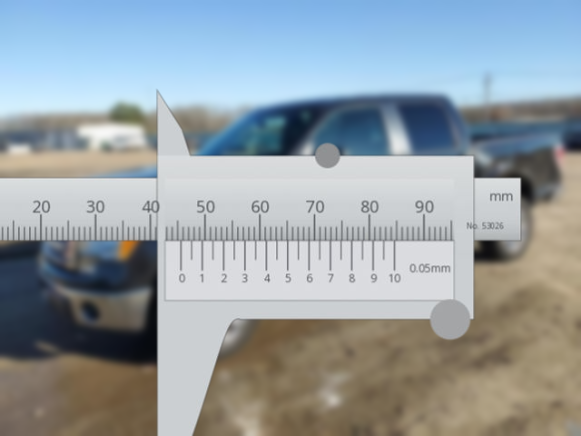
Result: 45.6 (mm)
